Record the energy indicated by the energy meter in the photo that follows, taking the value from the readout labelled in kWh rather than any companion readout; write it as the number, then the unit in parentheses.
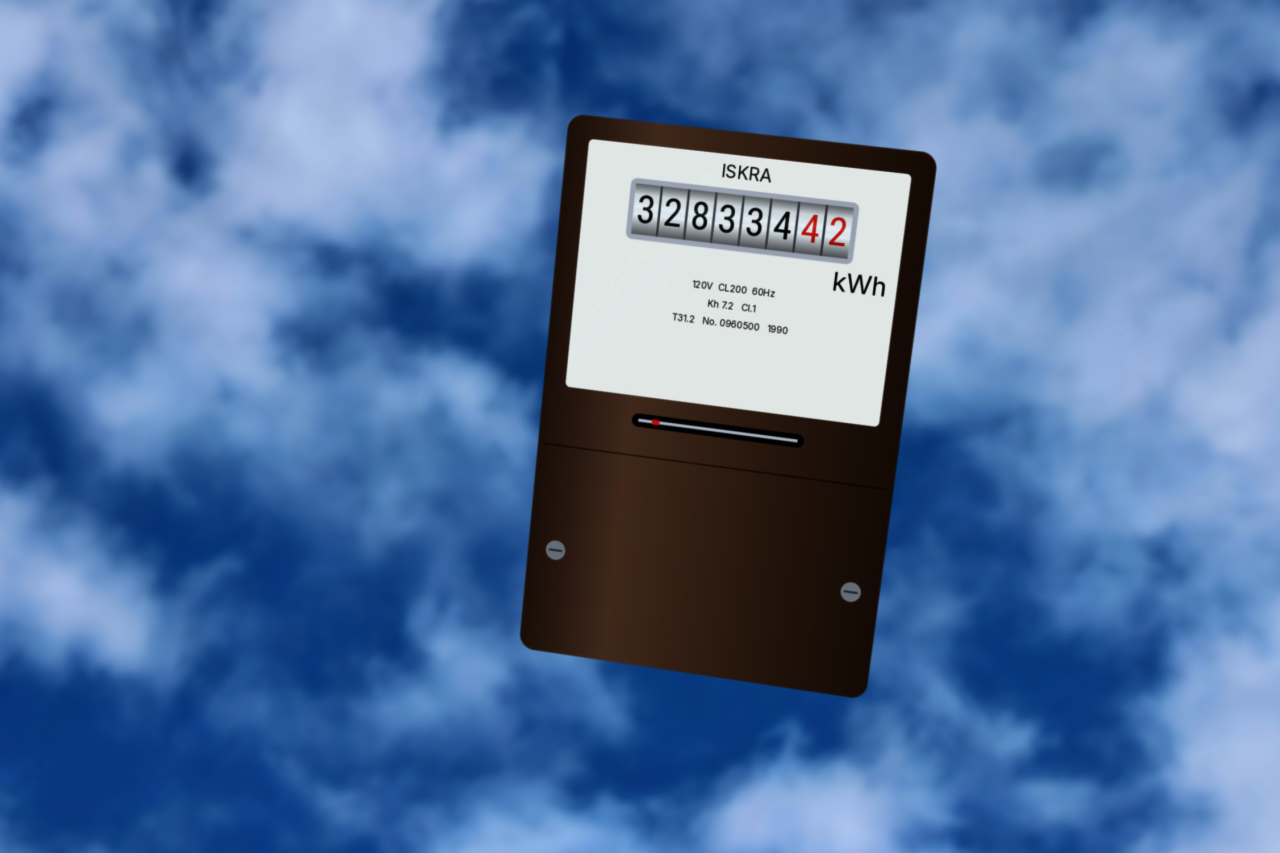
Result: 328334.42 (kWh)
